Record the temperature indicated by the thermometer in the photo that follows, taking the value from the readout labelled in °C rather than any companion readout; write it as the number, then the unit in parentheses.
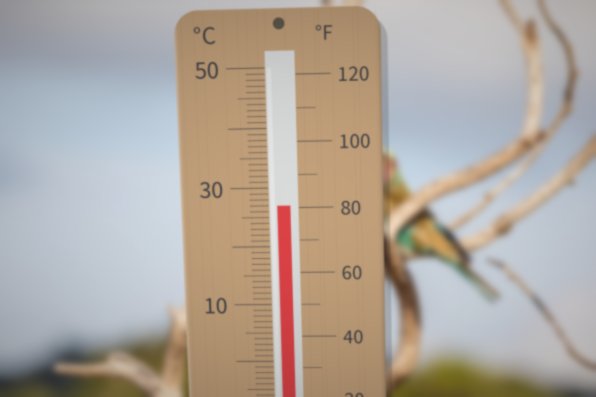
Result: 27 (°C)
